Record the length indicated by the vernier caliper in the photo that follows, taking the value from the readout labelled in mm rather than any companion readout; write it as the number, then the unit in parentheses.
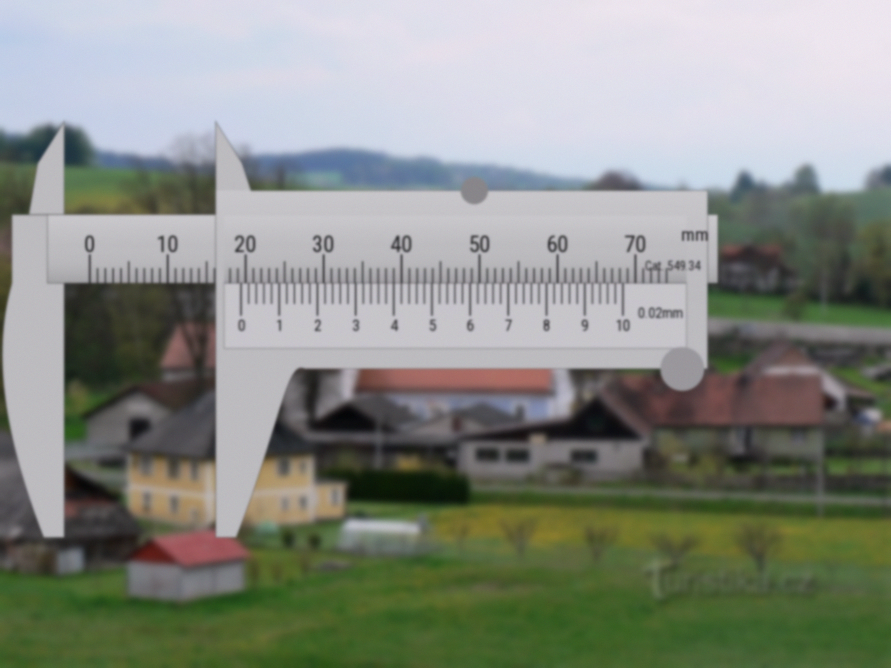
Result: 19.4 (mm)
